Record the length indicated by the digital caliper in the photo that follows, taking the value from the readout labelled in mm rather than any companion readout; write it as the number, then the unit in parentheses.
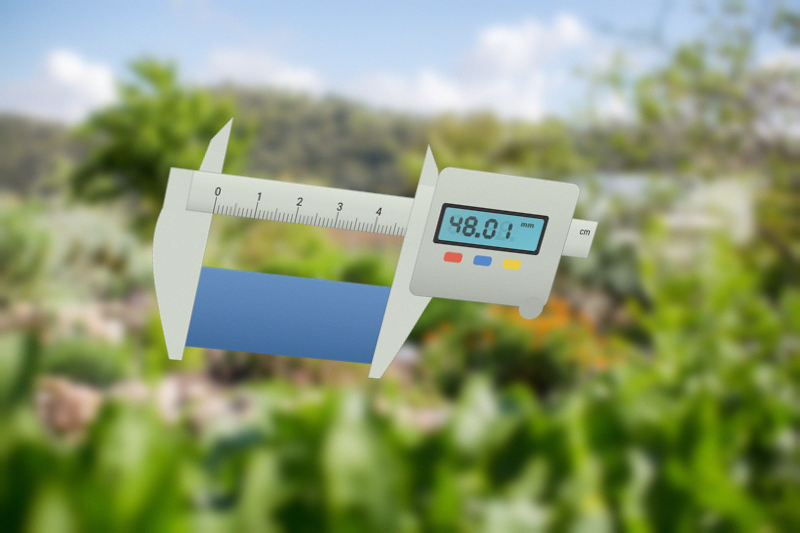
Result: 48.01 (mm)
